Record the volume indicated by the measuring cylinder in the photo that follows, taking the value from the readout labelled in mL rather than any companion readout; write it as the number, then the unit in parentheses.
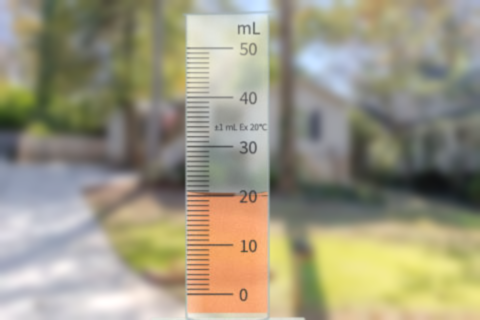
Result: 20 (mL)
